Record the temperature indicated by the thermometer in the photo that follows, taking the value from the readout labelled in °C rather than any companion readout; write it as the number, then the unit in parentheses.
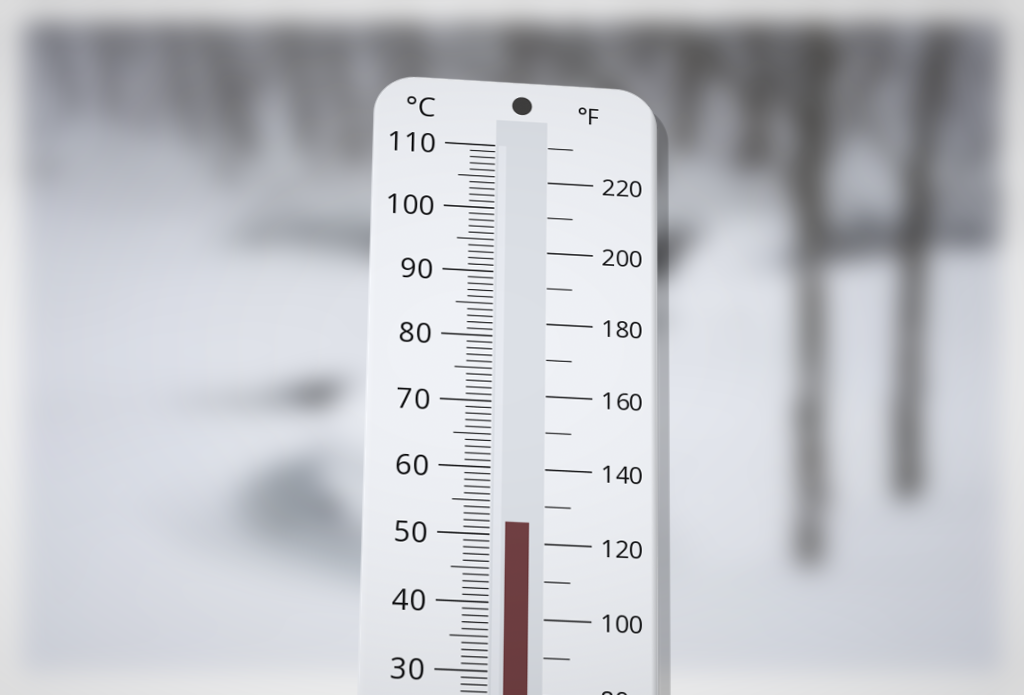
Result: 52 (°C)
